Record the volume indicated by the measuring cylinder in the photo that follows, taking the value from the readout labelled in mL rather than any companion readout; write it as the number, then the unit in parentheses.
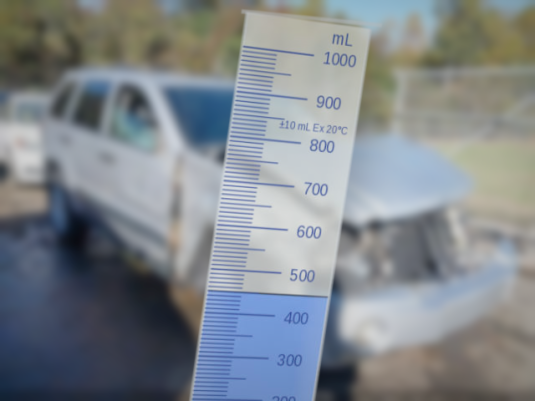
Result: 450 (mL)
